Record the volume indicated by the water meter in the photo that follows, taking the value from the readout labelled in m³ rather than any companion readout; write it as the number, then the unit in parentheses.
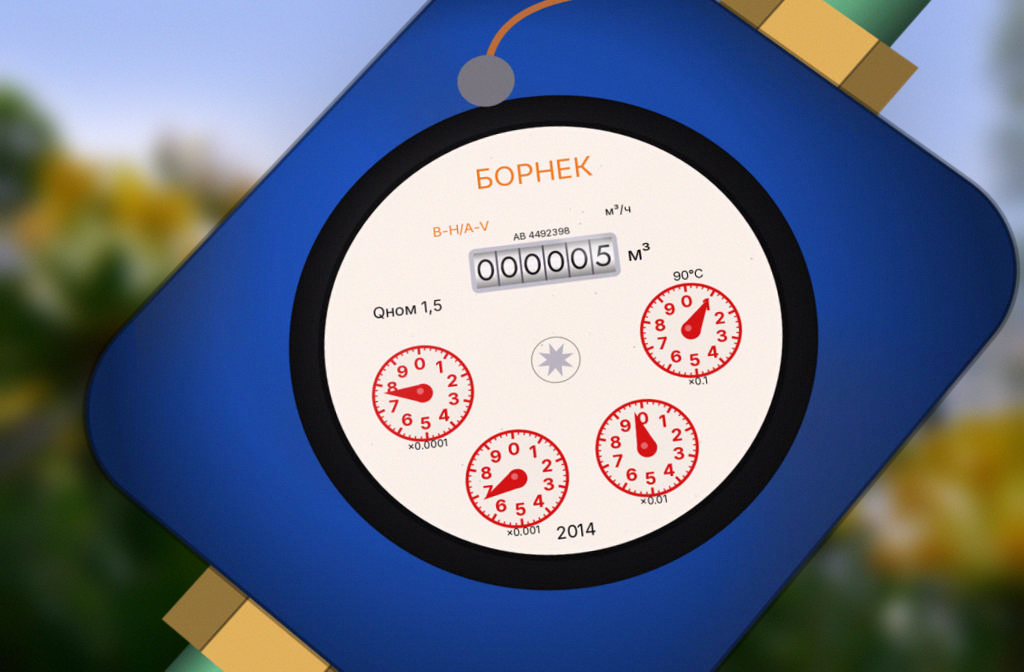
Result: 5.0967 (m³)
